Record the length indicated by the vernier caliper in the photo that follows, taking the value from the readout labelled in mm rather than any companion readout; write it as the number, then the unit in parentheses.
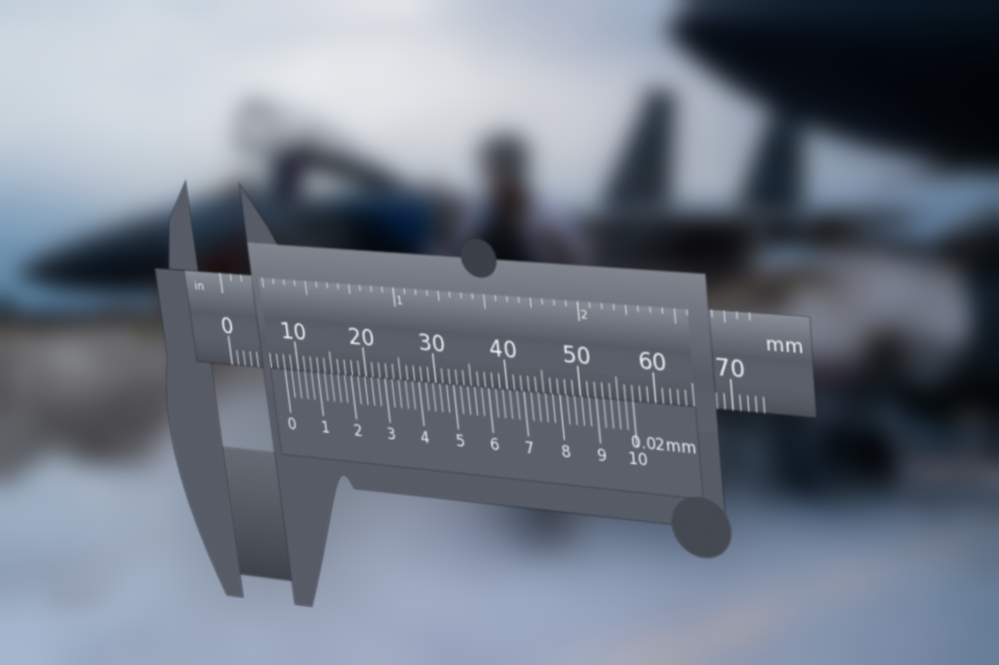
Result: 8.0 (mm)
